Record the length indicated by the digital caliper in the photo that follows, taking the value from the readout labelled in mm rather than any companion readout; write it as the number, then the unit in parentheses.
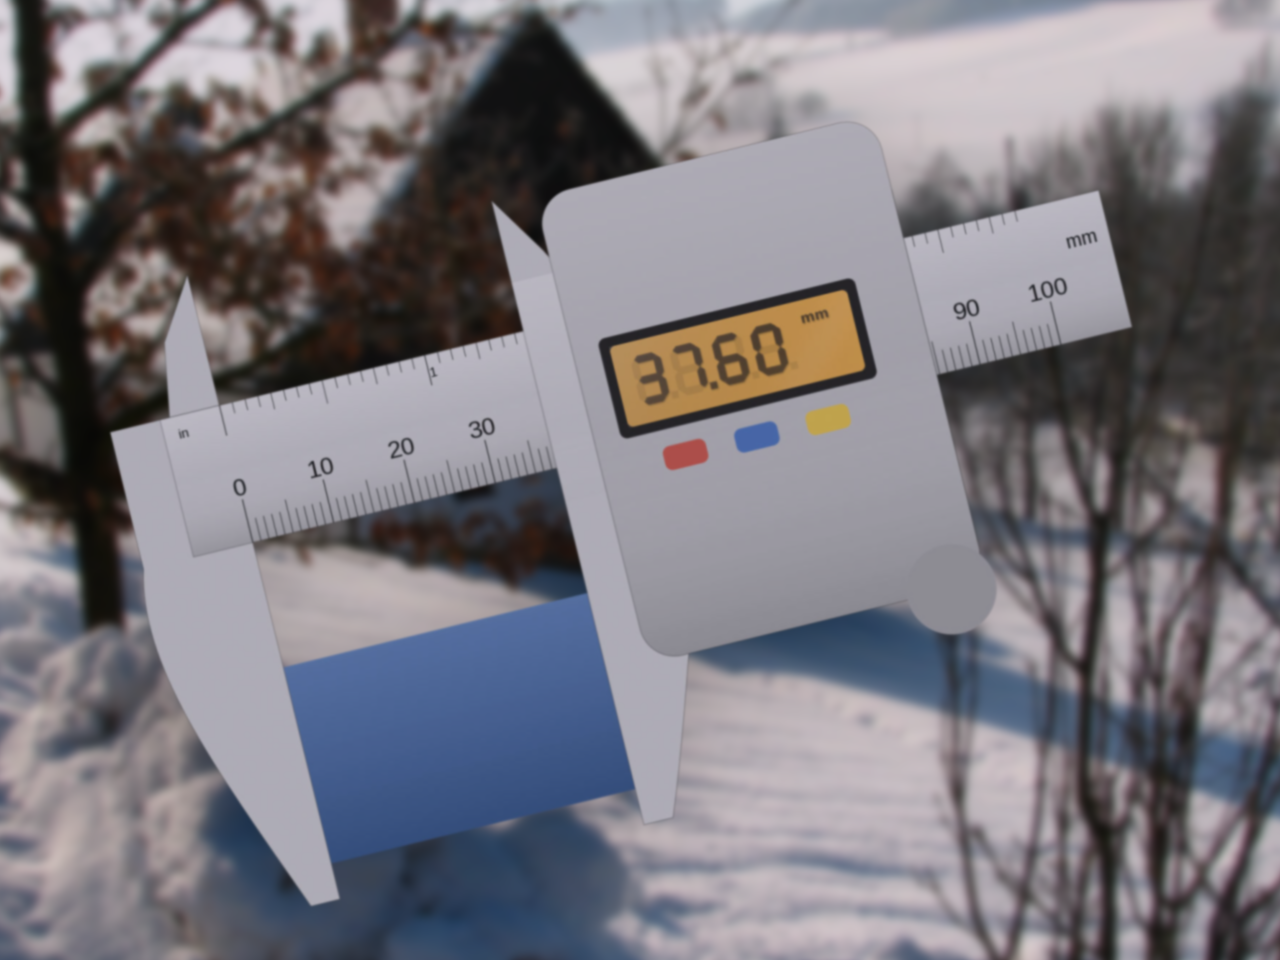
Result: 37.60 (mm)
